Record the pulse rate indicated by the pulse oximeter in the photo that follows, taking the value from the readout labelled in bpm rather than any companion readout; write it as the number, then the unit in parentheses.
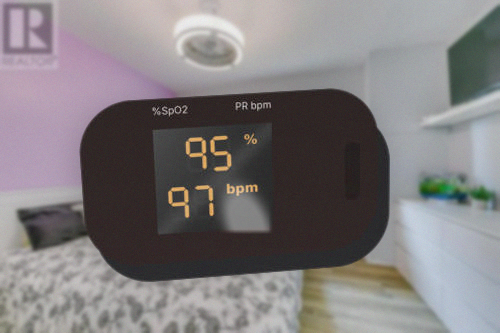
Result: 97 (bpm)
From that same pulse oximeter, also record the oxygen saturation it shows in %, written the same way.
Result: 95 (%)
